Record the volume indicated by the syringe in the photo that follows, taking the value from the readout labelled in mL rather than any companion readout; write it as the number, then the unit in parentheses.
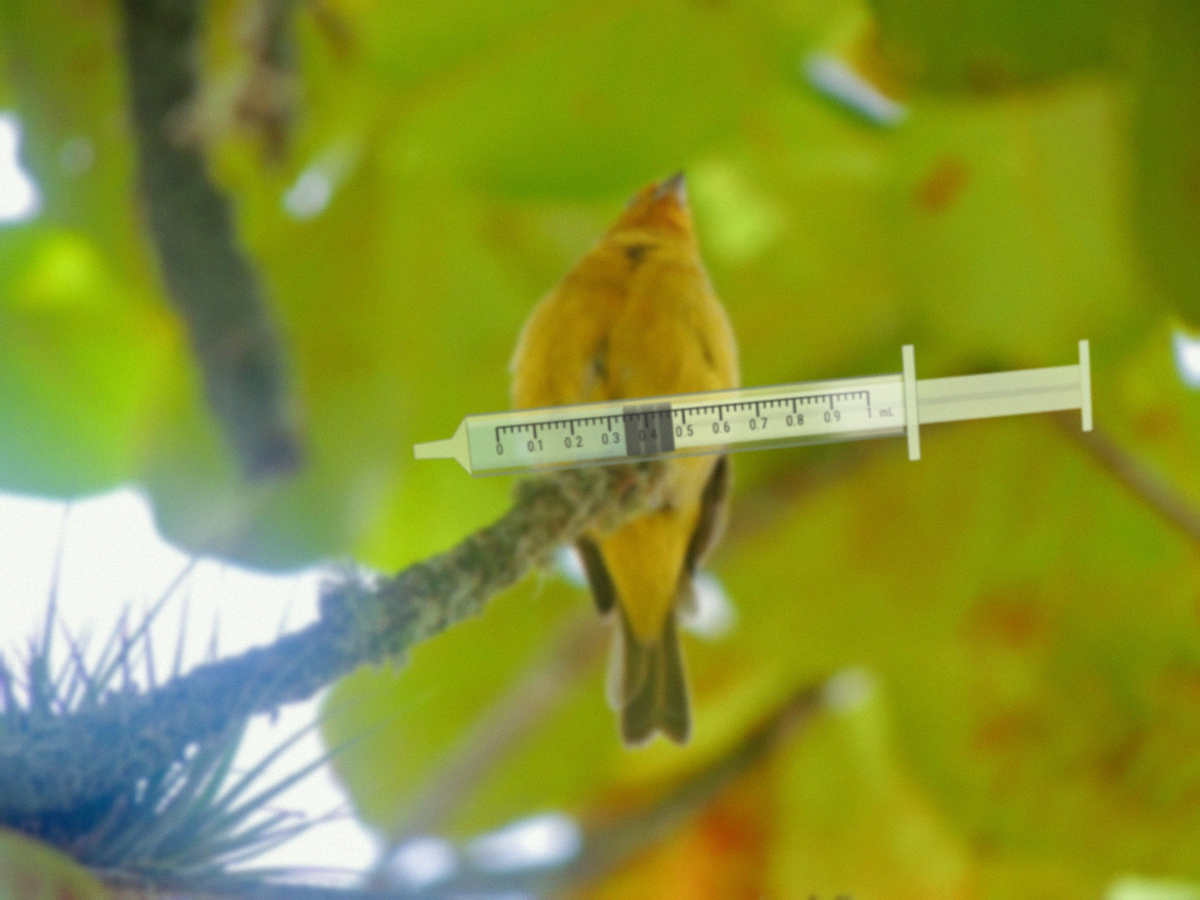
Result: 0.34 (mL)
